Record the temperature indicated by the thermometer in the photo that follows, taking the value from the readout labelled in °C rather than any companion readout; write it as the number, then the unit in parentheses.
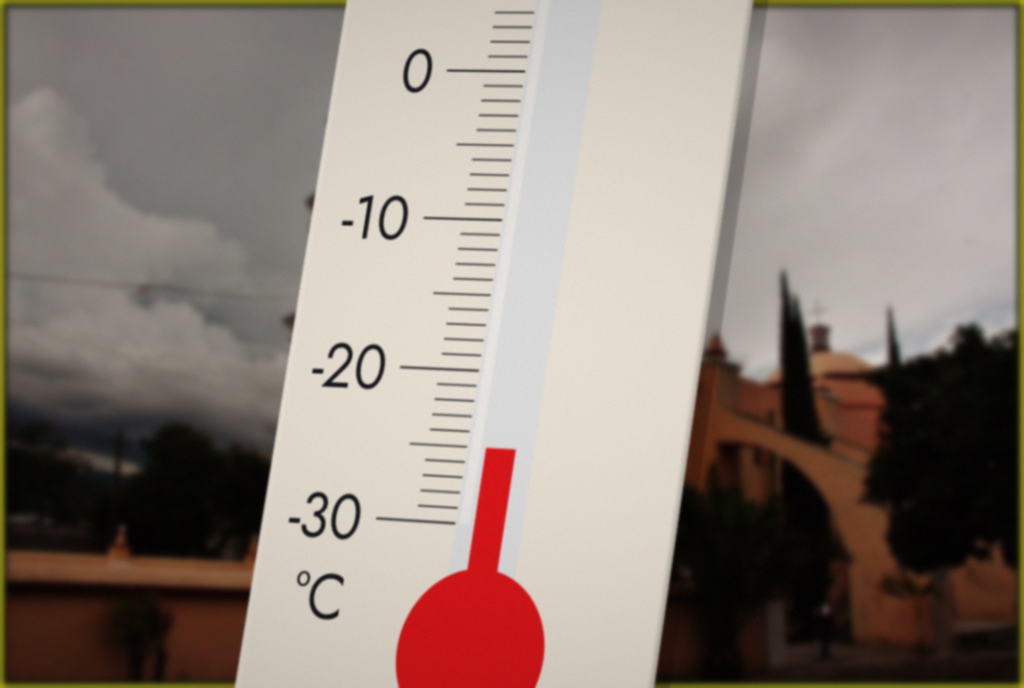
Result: -25 (°C)
